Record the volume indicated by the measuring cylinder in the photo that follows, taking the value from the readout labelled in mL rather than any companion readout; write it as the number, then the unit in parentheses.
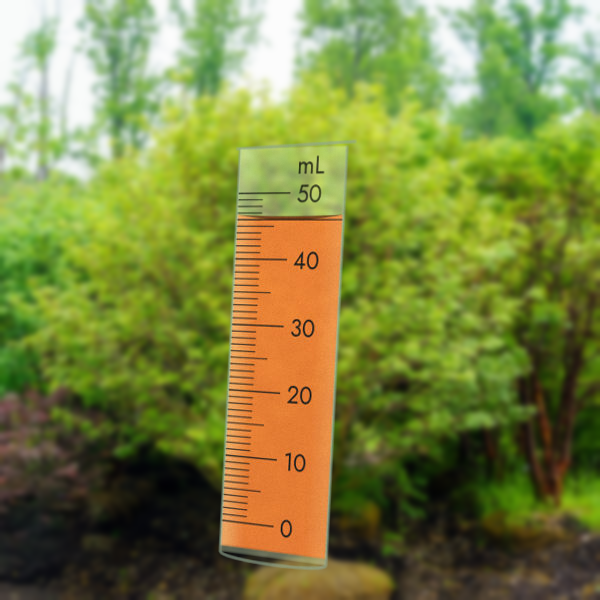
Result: 46 (mL)
